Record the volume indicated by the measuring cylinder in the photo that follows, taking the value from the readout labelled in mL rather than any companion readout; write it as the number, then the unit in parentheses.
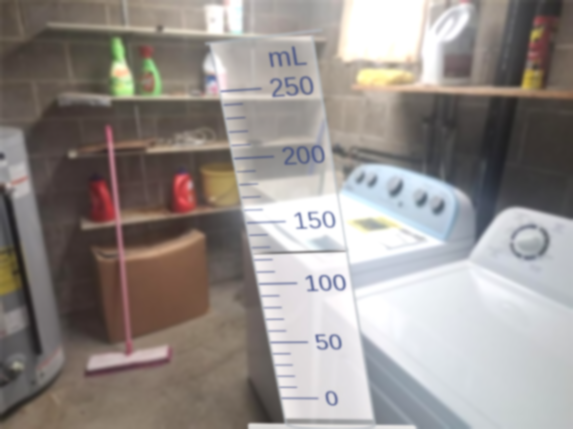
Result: 125 (mL)
